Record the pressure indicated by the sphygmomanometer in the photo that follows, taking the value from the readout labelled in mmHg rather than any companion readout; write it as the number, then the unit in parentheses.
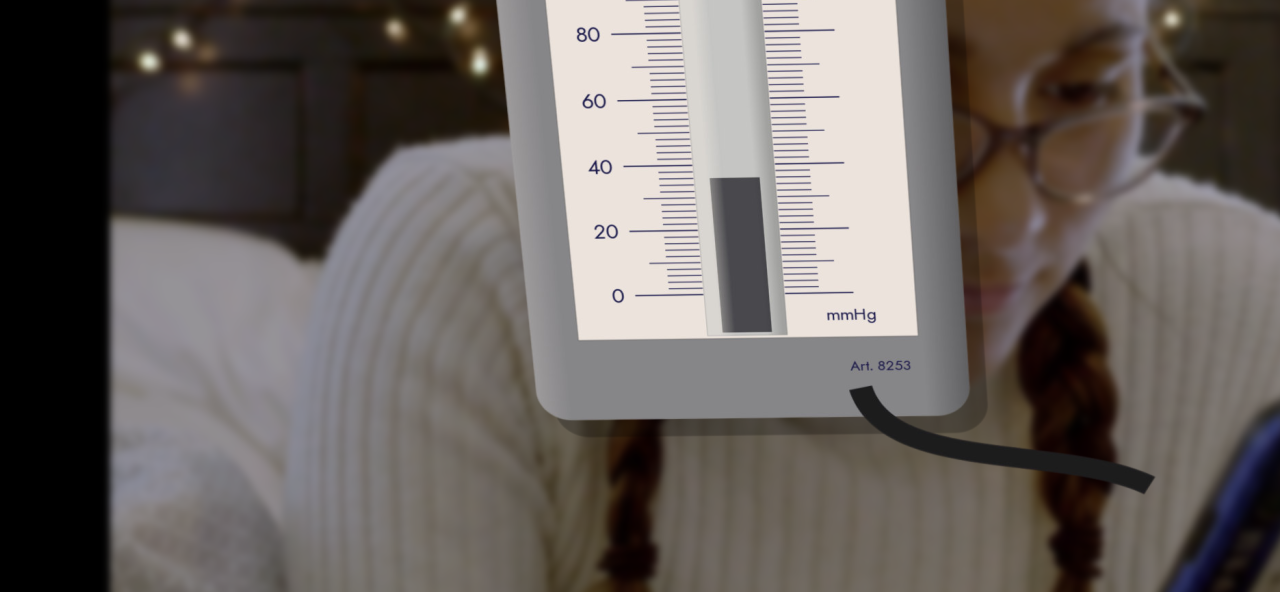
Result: 36 (mmHg)
